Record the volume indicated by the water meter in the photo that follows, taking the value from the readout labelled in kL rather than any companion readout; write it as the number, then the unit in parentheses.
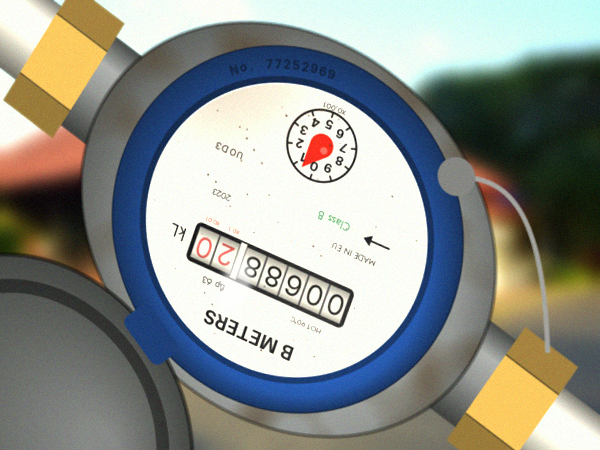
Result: 688.200 (kL)
